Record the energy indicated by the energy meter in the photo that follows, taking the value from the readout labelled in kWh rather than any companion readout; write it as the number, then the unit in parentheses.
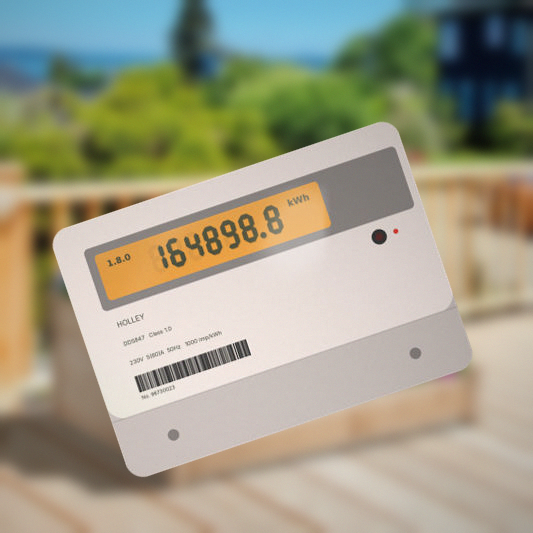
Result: 164898.8 (kWh)
